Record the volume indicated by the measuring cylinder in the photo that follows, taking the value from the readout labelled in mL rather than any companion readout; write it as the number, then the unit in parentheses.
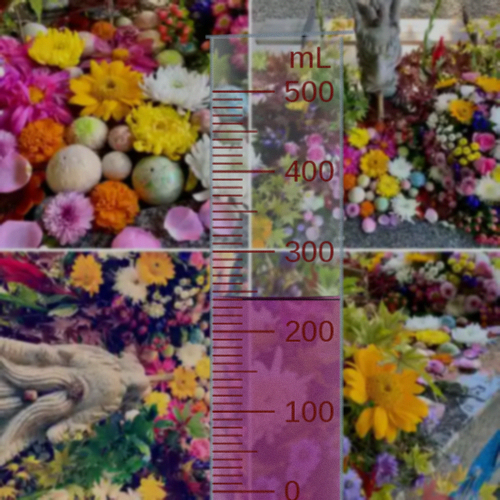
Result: 240 (mL)
